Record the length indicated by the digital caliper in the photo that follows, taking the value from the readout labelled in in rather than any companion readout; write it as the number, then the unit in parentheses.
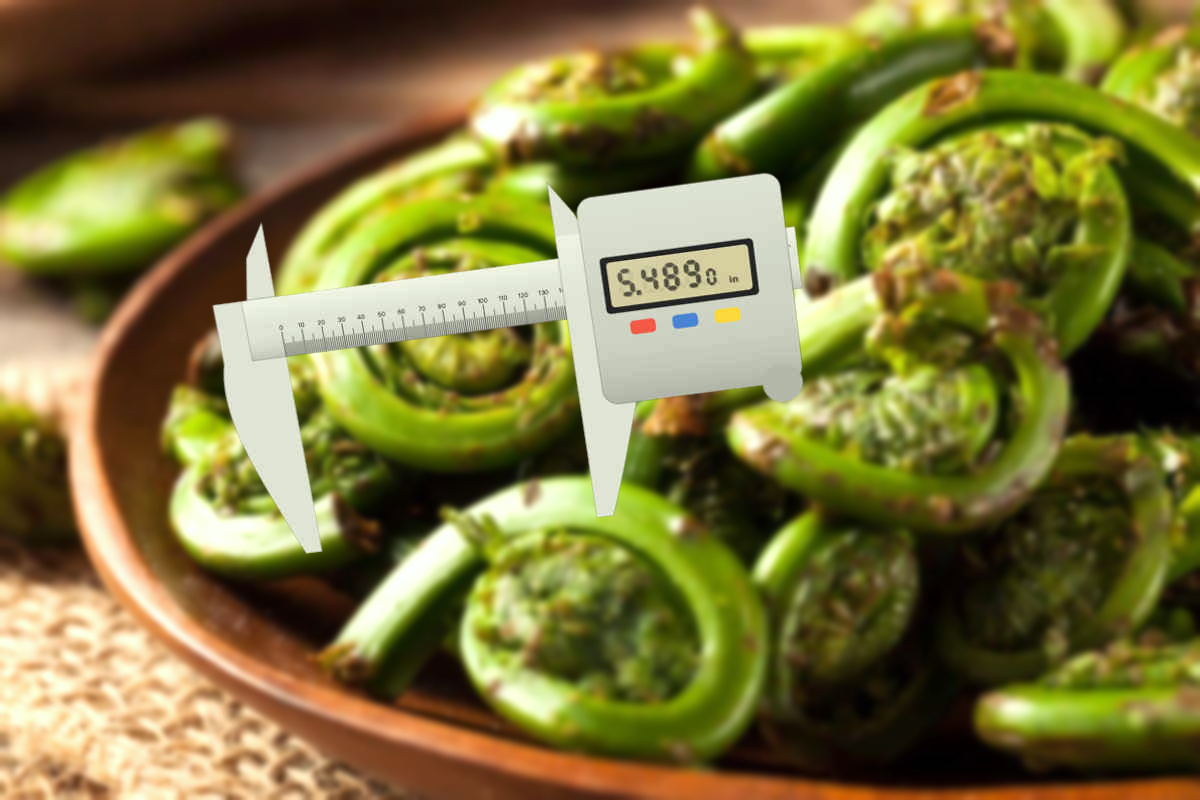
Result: 5.4890 (in)
